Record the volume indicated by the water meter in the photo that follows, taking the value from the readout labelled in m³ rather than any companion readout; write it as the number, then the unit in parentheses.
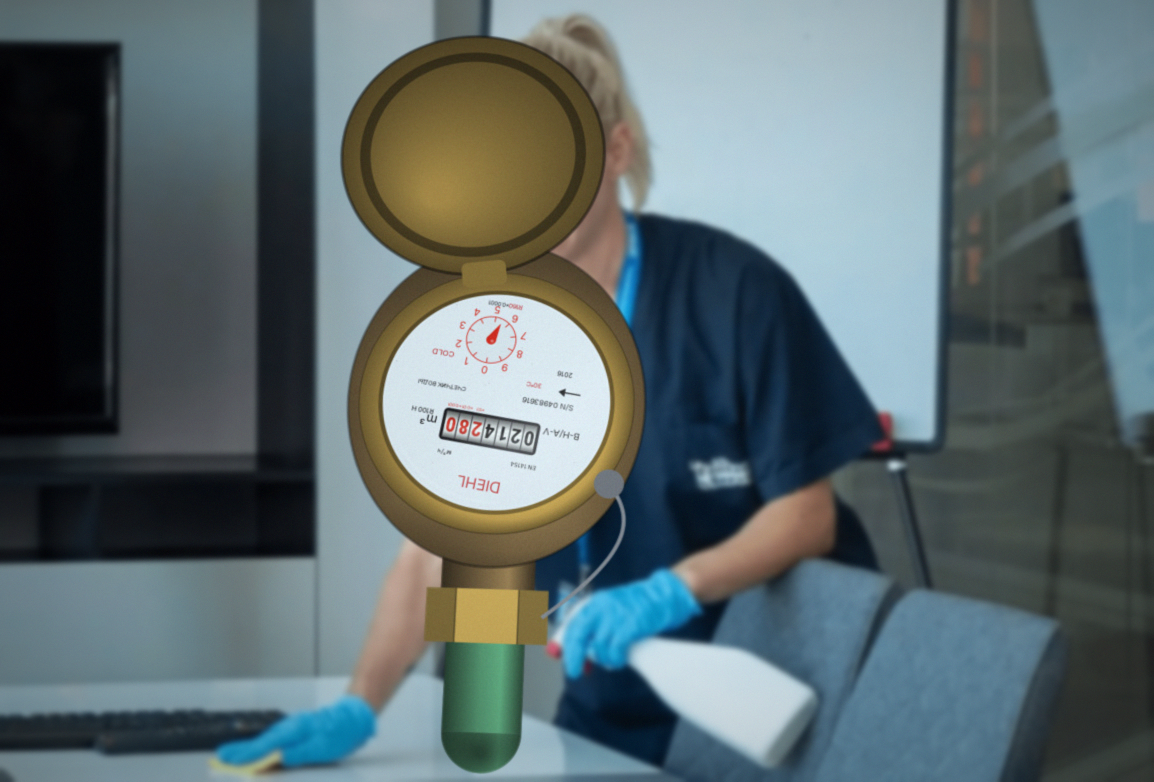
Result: 214.2805 (m³)
